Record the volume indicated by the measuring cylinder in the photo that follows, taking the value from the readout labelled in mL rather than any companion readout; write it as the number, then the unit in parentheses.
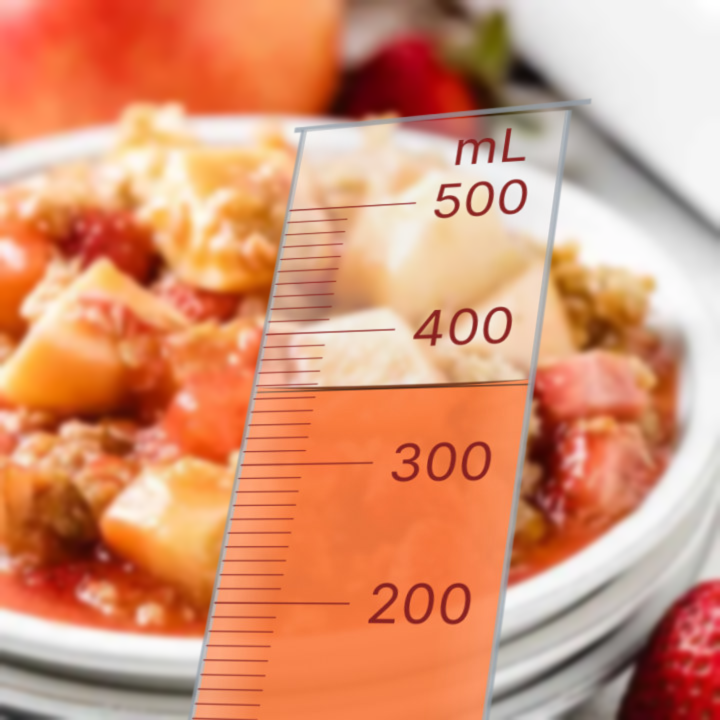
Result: 355 (mL)
